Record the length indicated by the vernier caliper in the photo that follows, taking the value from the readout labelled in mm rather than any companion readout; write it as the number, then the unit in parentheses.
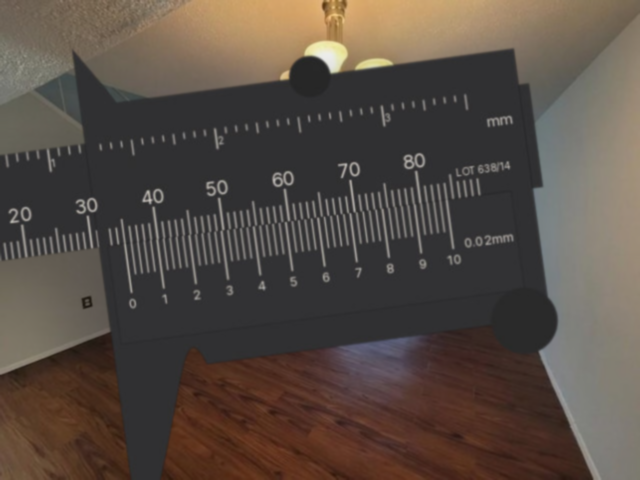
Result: 35.0 (mm)
